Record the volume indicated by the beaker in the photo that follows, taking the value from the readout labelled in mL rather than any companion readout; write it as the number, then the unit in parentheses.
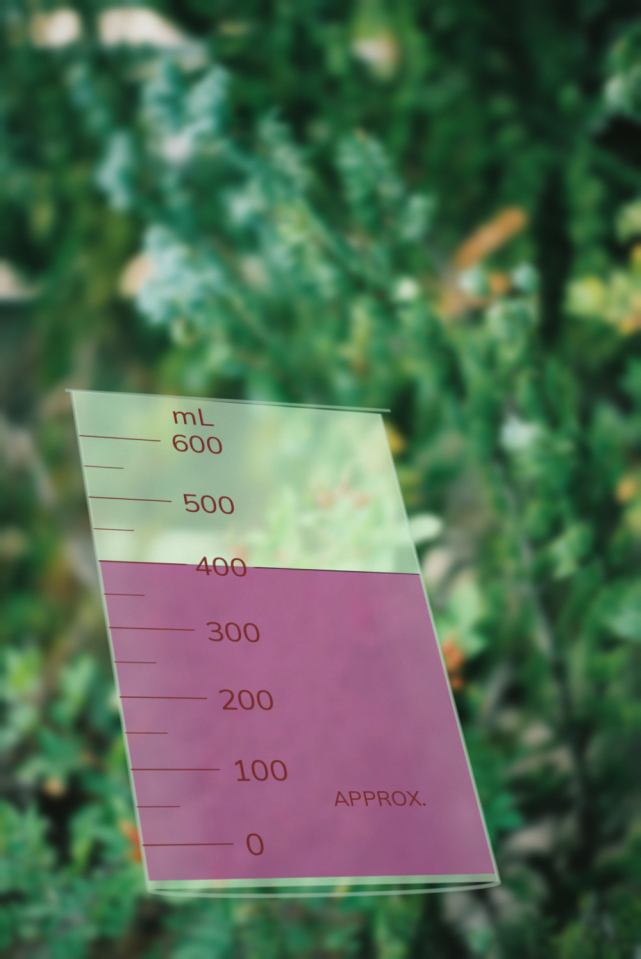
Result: 400 (mL)
